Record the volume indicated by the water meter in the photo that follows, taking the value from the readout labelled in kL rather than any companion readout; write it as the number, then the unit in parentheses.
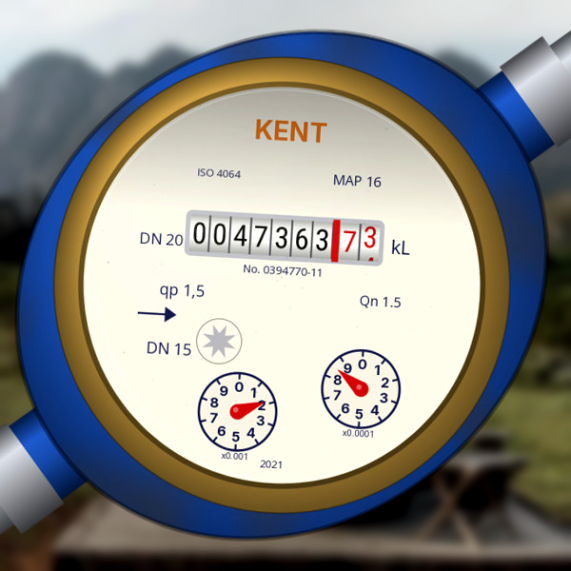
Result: 47363.7318 (kL)
